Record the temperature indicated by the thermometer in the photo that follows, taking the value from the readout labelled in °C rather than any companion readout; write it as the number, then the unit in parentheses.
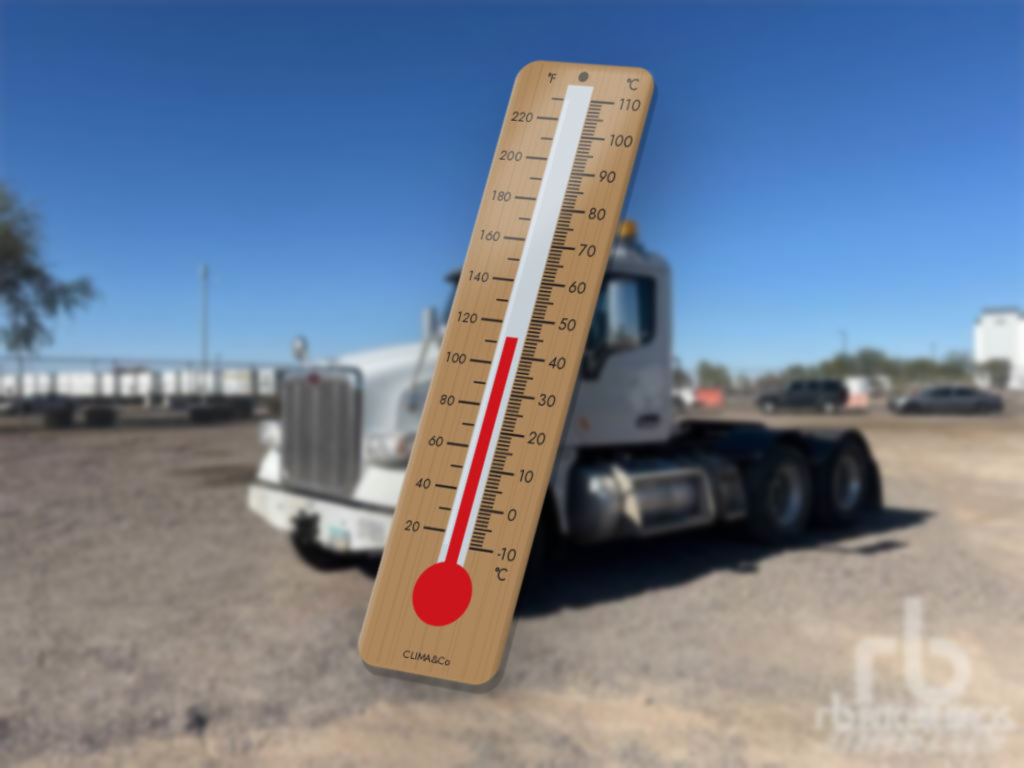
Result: 45 (°C)
